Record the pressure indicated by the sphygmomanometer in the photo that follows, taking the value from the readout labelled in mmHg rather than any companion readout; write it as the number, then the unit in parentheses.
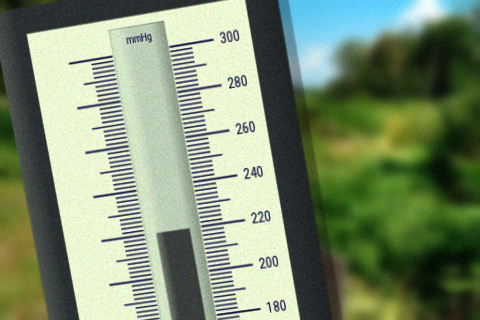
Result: 220 (mmHg)
